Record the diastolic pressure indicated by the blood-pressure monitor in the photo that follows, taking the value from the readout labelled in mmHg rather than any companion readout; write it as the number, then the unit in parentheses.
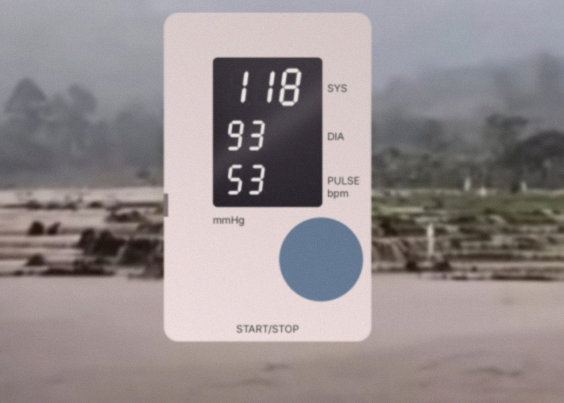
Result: 93 (mmHg)
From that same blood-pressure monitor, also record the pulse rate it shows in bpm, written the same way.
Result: 53 (bpm)
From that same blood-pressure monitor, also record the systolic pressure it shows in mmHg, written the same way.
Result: 118 (mmHg)
